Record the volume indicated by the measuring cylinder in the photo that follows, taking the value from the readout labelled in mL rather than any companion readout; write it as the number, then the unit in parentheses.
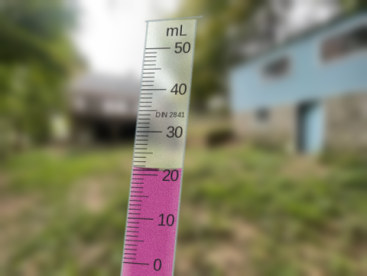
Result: 21 (mL)
